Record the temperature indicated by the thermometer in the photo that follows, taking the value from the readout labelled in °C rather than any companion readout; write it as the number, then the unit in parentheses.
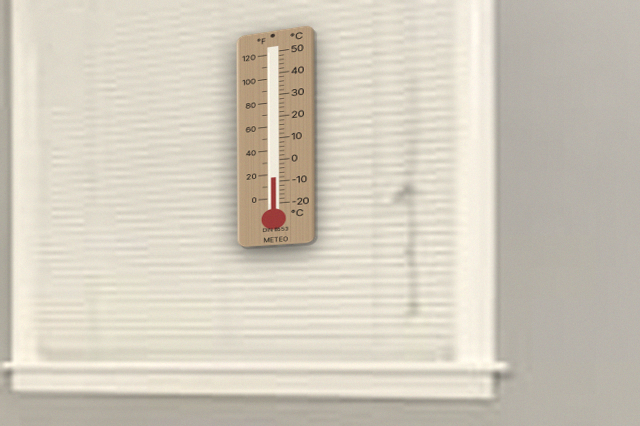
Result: -8 (°C)
